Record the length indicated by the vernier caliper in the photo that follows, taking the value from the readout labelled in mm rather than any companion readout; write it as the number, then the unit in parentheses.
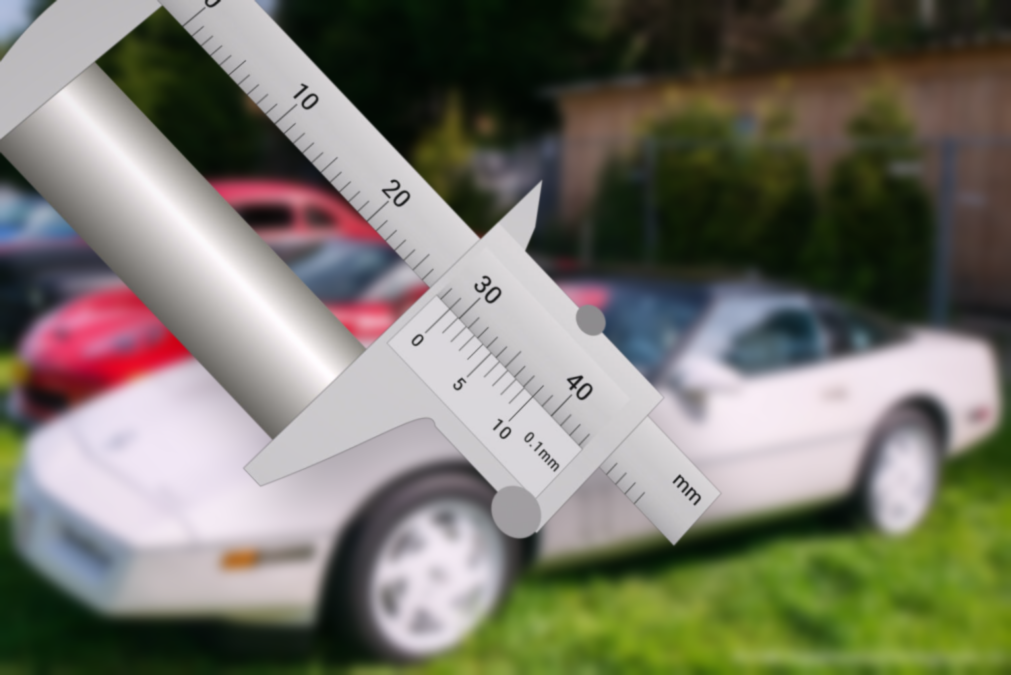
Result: 29.0 (mm)
